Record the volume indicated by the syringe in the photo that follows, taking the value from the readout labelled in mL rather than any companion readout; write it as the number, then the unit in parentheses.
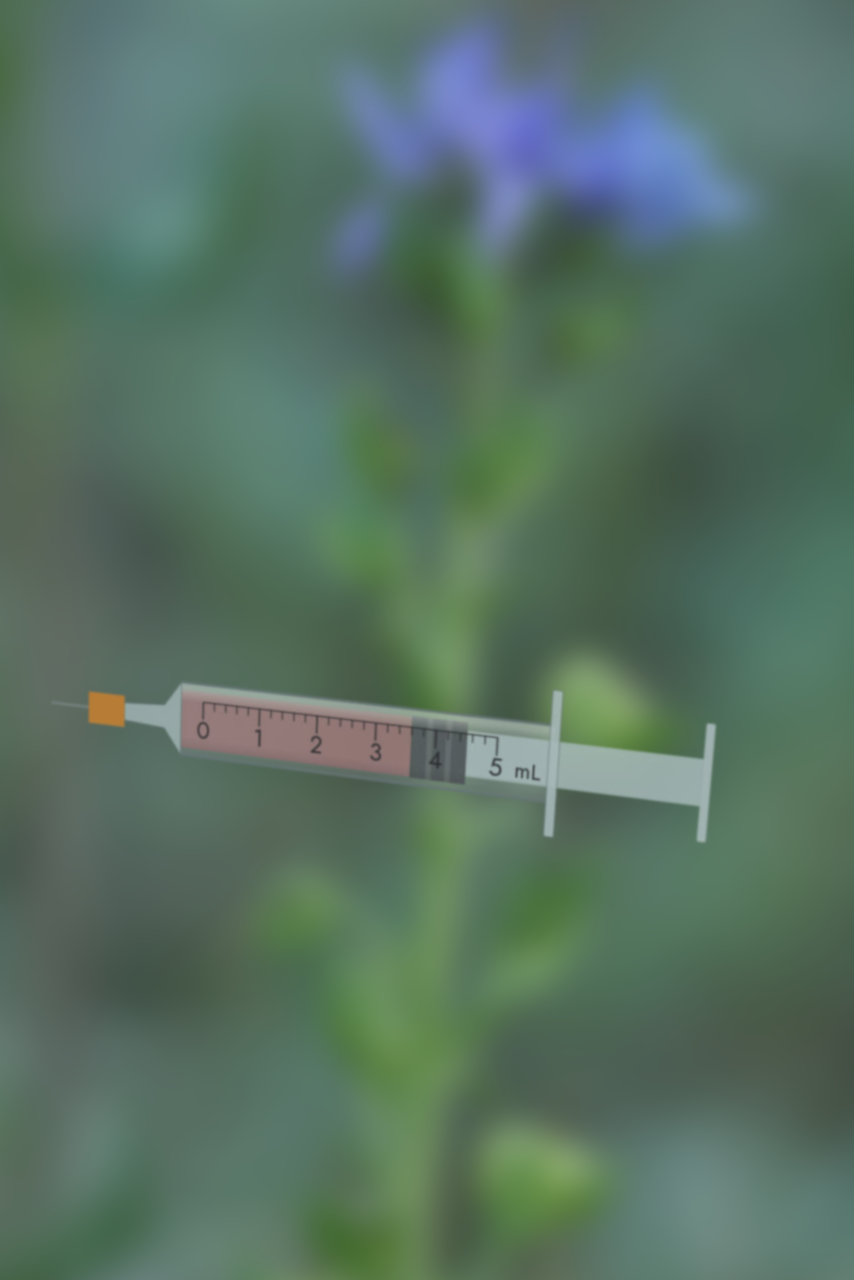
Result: 3.6 (mL)
